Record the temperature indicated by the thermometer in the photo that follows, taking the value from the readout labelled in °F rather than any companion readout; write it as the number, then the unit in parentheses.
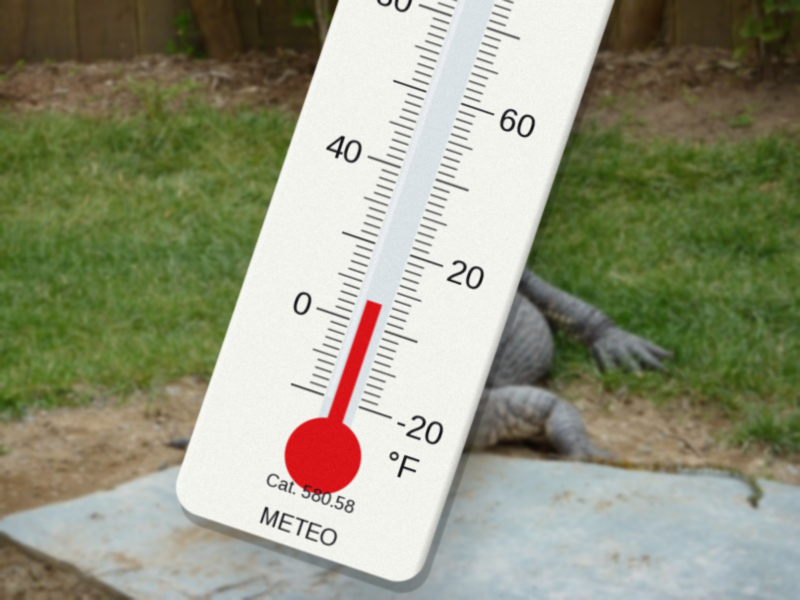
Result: 6 (°F)
